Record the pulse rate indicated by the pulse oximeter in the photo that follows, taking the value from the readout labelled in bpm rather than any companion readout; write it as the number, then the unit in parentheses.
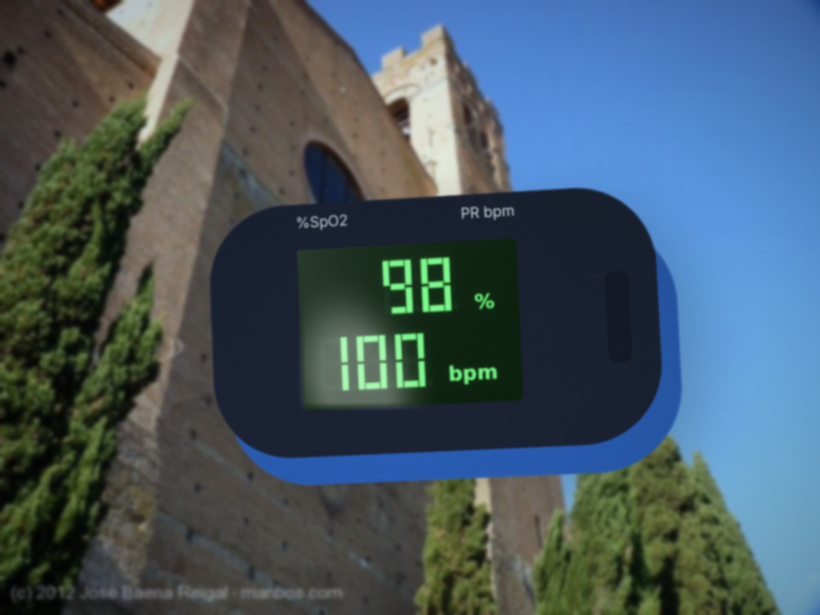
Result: 100 (bpm)
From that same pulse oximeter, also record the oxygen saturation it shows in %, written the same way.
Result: 98 (%)
